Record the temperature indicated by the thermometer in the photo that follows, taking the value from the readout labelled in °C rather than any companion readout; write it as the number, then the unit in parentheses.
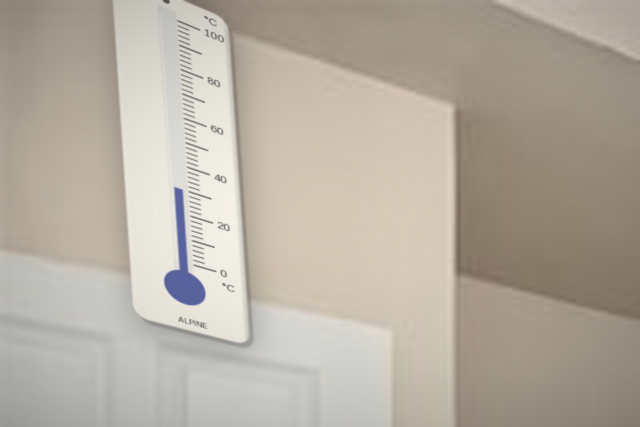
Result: 30 (°C)
